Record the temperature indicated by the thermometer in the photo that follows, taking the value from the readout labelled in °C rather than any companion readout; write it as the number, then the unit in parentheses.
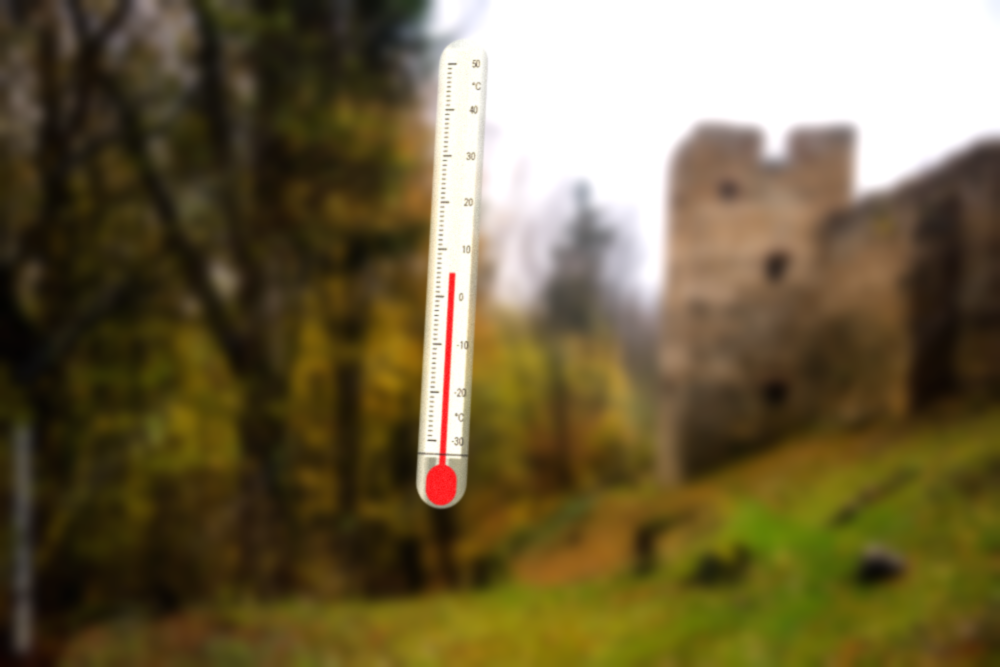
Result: 5 (°C)
